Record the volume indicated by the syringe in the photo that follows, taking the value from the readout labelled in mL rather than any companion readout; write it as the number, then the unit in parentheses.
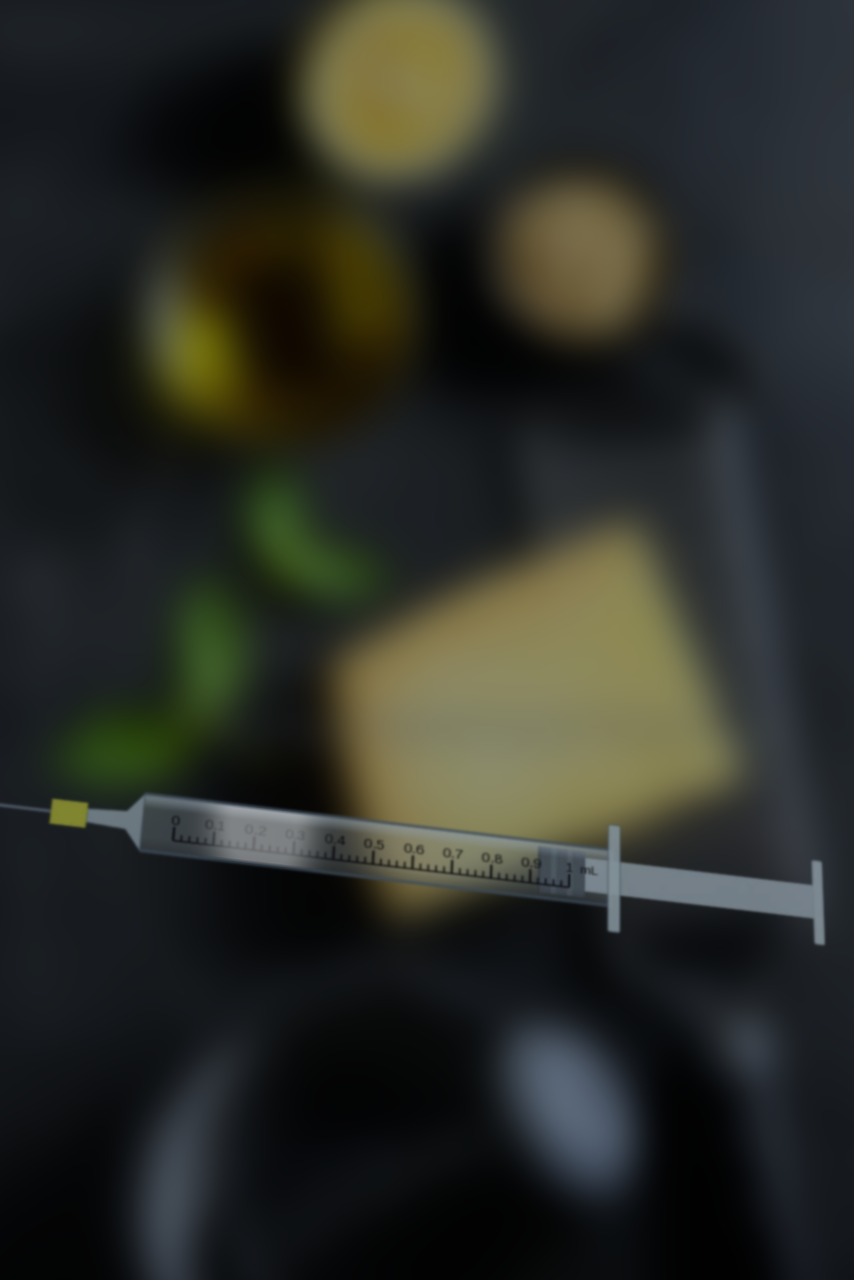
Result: 0.92 (mL)
